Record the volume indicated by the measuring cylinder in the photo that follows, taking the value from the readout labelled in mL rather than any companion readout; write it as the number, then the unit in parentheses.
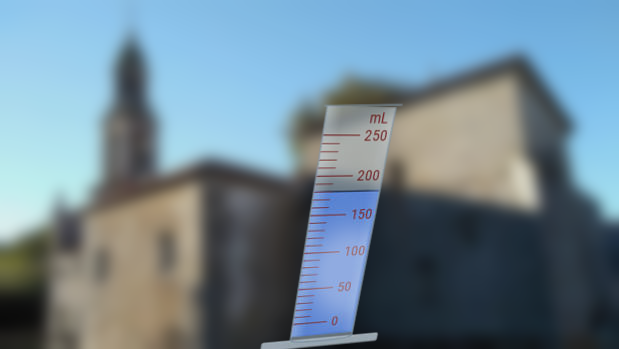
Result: 180 (mL)
